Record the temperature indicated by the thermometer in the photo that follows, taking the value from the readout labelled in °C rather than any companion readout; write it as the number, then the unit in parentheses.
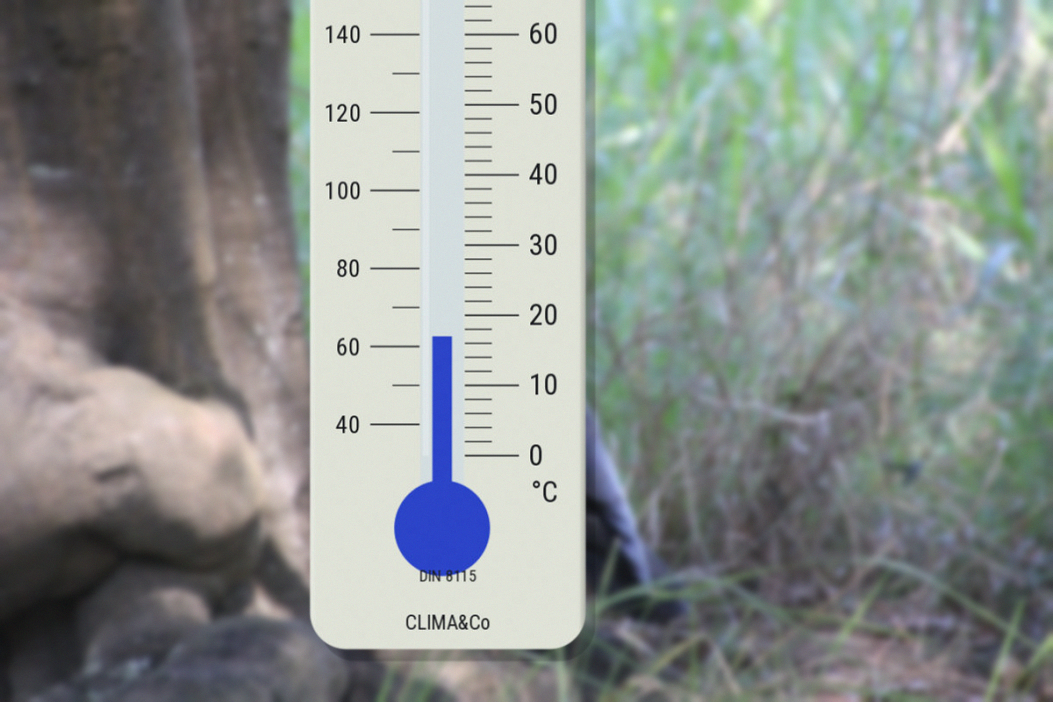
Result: 17 (°C)
